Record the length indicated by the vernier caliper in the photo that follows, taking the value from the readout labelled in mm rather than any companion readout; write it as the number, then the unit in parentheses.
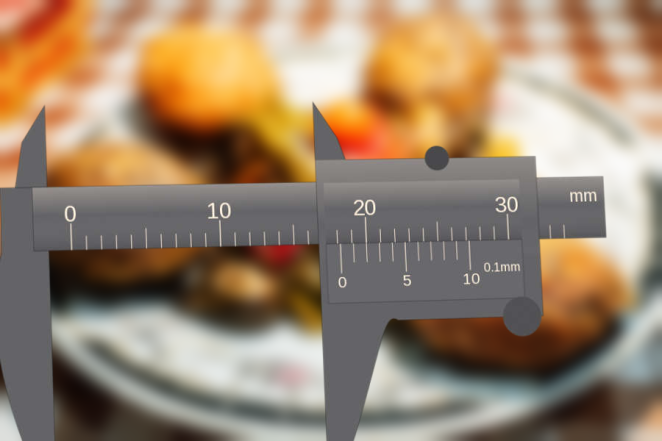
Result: 18.2 (mm)
